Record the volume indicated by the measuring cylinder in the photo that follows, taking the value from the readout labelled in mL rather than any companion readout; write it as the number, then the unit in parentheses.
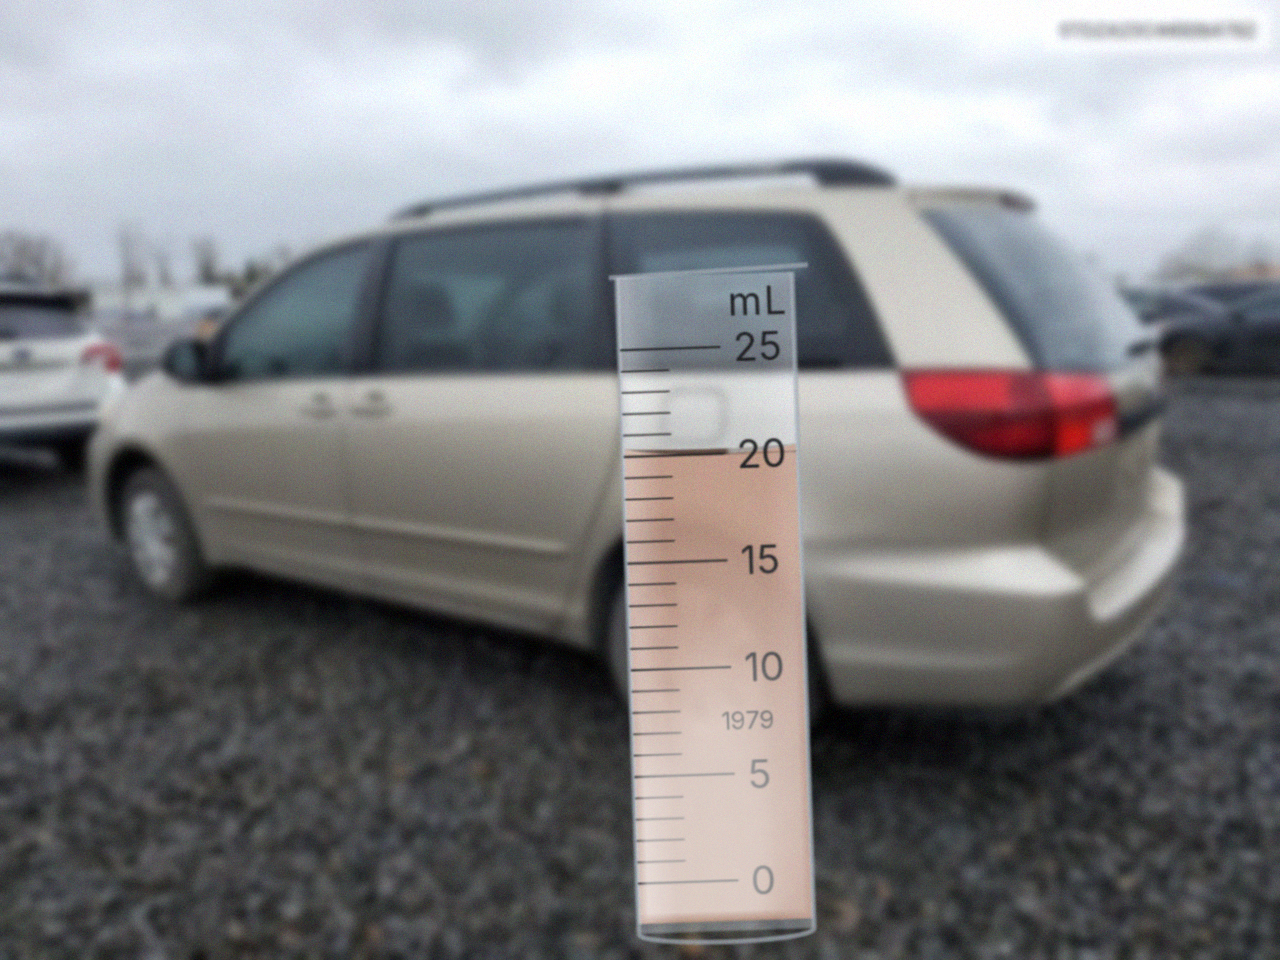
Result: 20 (mL)
